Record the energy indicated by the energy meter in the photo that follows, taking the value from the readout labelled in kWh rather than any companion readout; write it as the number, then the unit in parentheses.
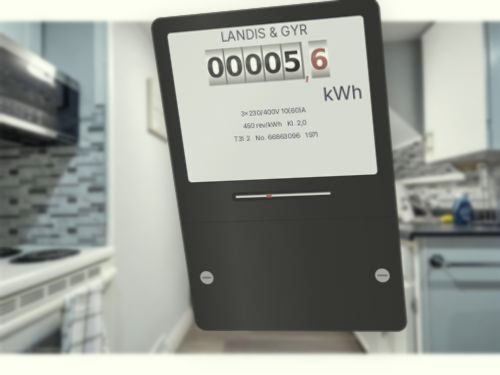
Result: 5.6 (kWh)
